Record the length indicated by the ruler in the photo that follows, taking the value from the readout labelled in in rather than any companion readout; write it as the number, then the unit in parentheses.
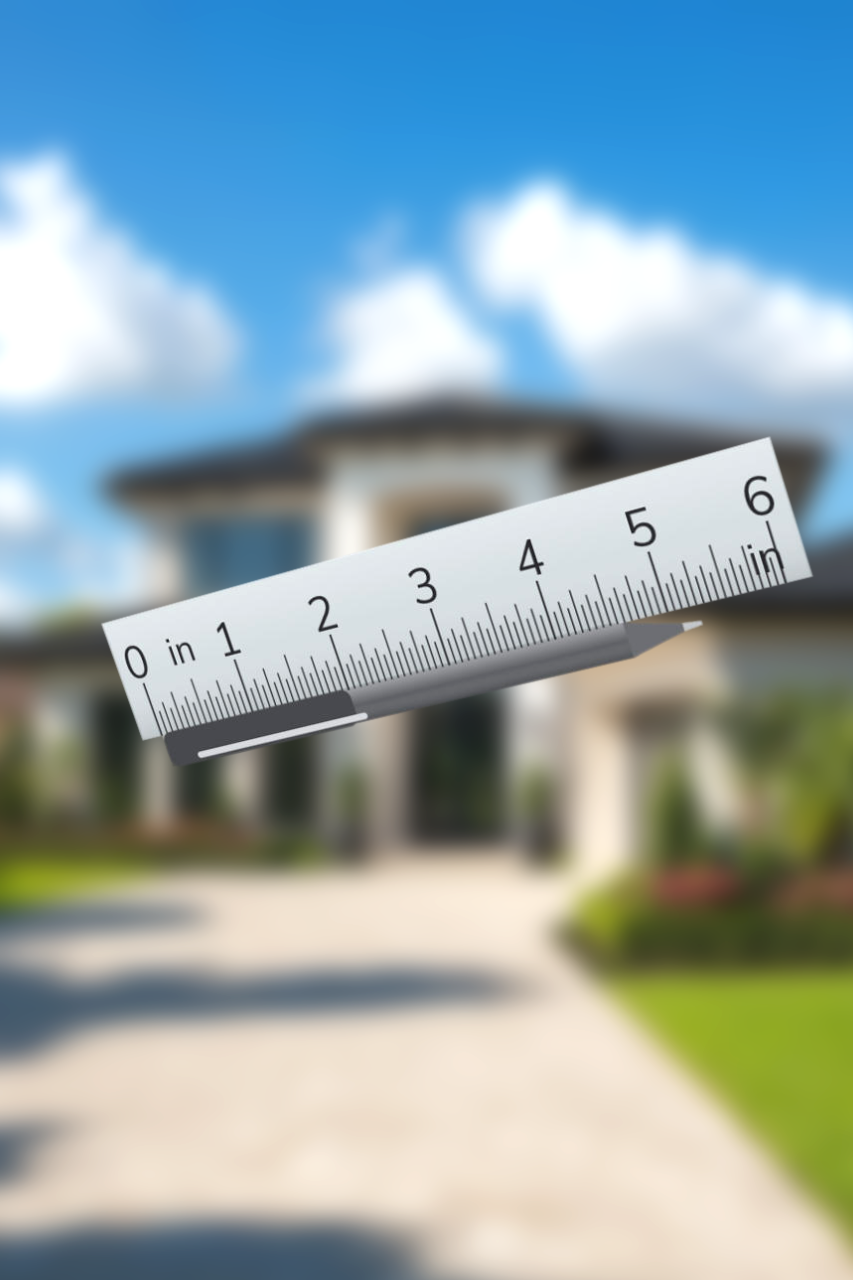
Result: 5.25 (in)
